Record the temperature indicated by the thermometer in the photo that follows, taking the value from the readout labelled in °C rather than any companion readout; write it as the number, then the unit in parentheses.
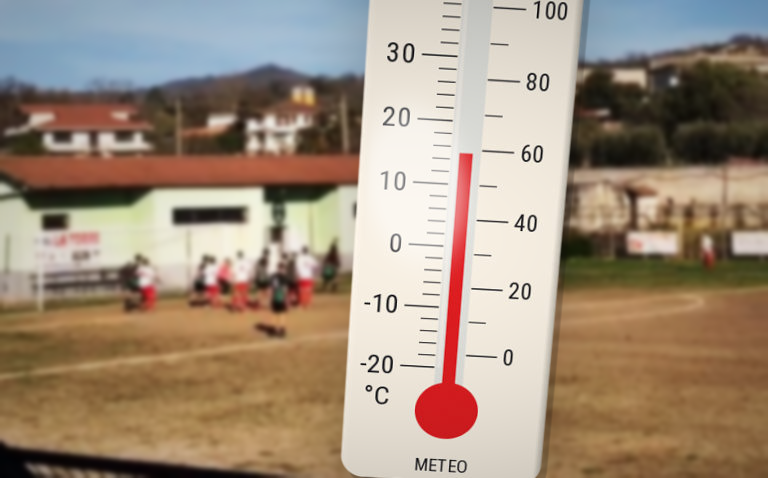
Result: 15 (°C)
